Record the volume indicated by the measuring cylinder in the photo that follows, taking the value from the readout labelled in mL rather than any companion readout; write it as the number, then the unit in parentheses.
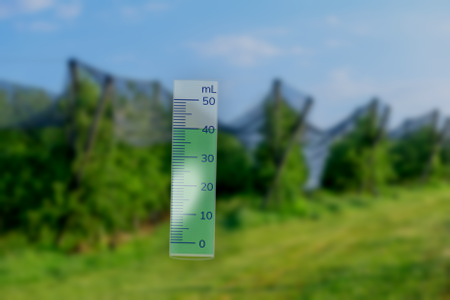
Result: 40 (mL)
